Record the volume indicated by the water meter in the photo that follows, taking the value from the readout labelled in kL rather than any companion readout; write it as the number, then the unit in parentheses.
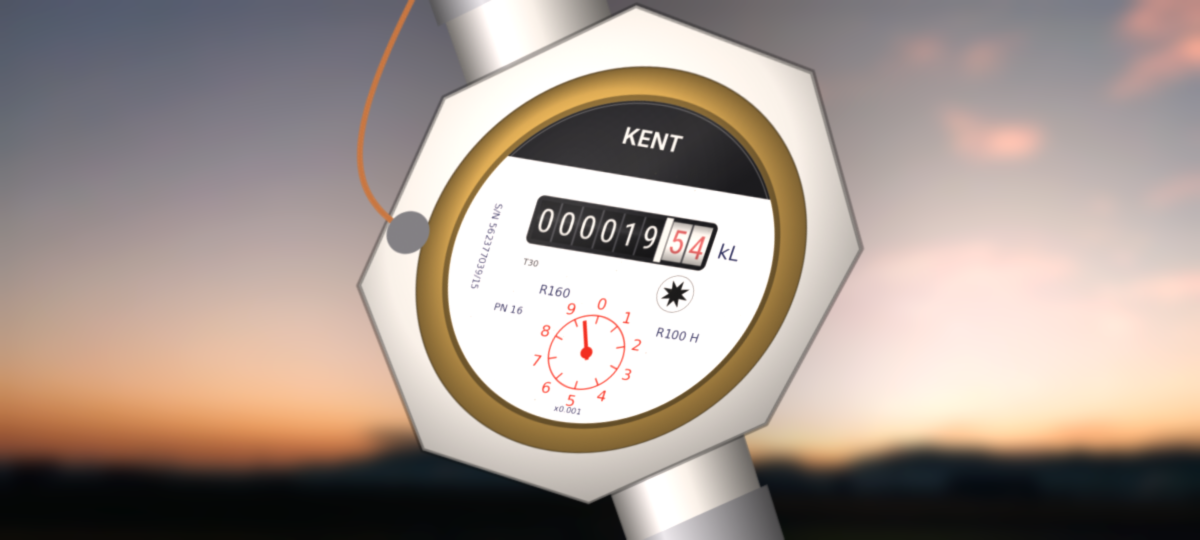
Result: 19.539 (kL)
